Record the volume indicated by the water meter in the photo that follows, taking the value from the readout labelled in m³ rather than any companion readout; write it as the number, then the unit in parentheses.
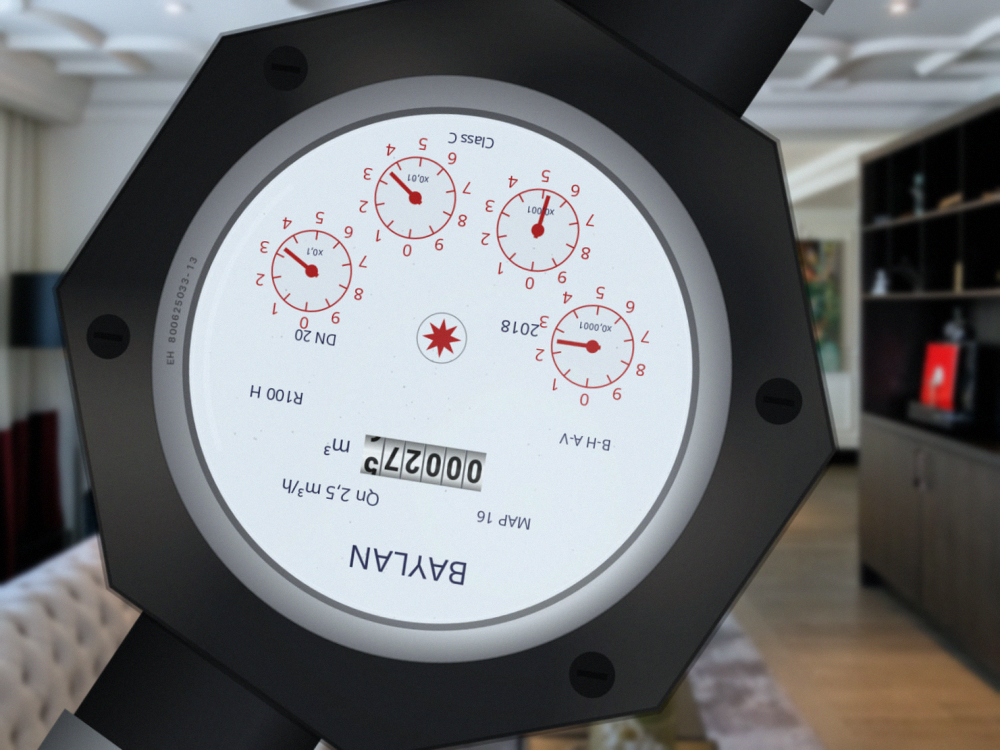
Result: 275.3352 (m³)
